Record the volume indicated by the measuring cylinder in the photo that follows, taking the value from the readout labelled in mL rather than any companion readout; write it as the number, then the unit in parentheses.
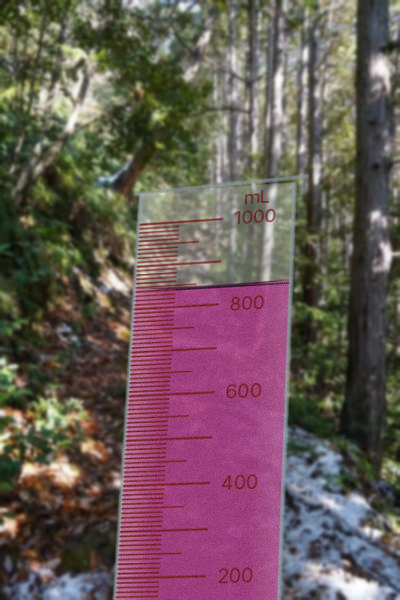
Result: 840 (mL)
